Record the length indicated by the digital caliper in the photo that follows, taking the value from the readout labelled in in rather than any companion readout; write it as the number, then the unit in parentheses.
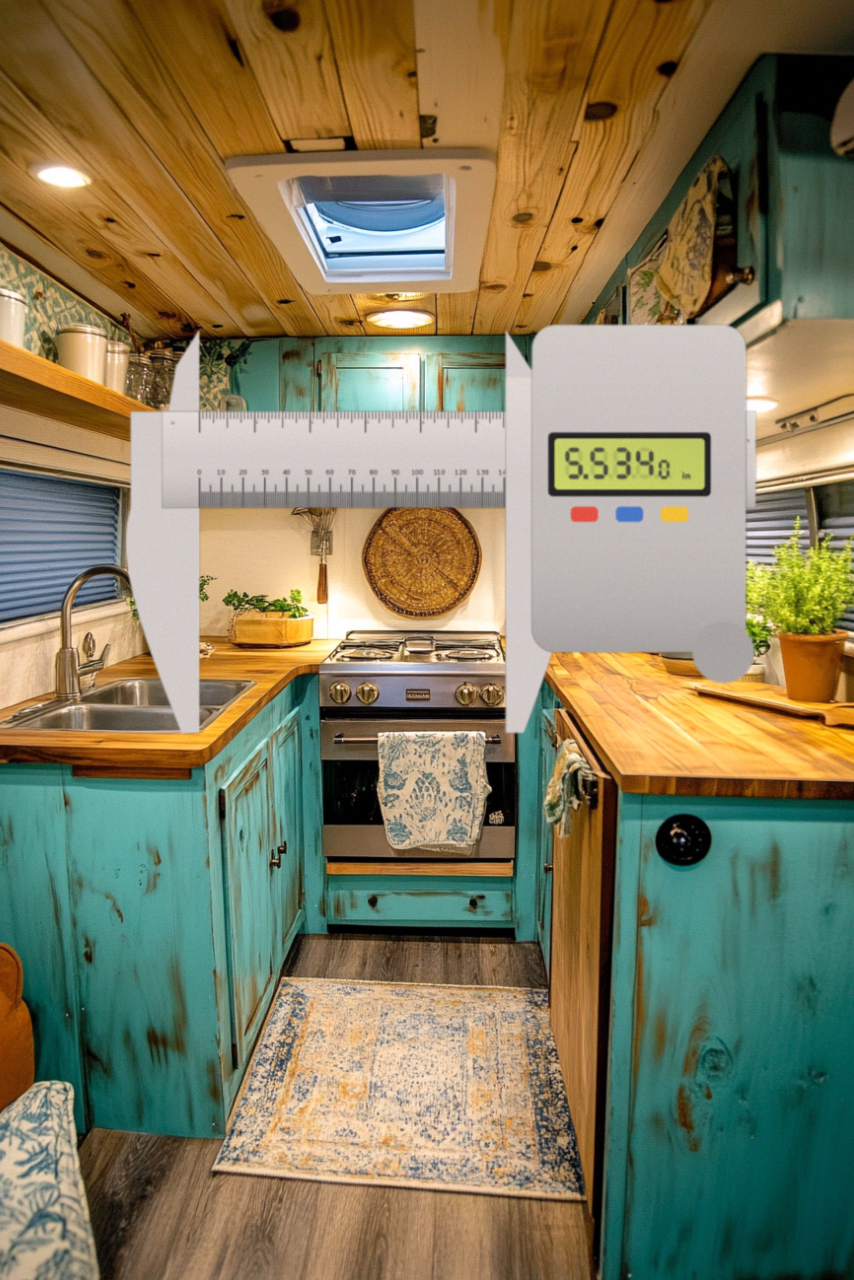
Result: 5.5340 (in)
